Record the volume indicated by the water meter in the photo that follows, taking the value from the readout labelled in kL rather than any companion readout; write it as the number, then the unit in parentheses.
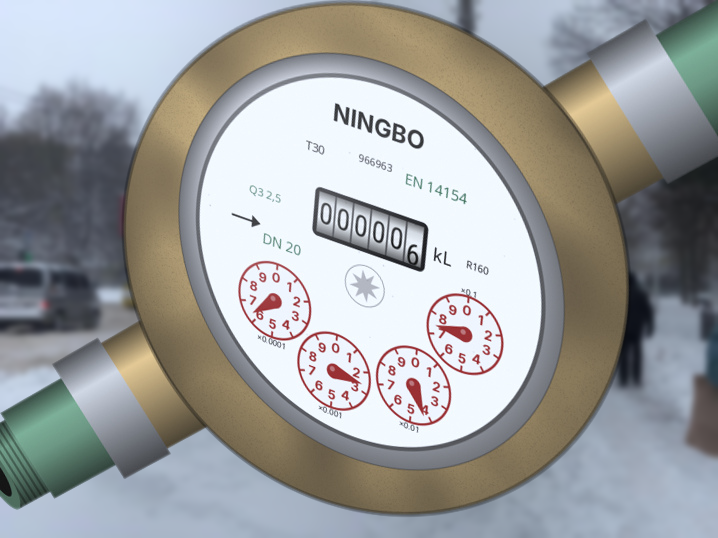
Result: 5.7426 (kL)
